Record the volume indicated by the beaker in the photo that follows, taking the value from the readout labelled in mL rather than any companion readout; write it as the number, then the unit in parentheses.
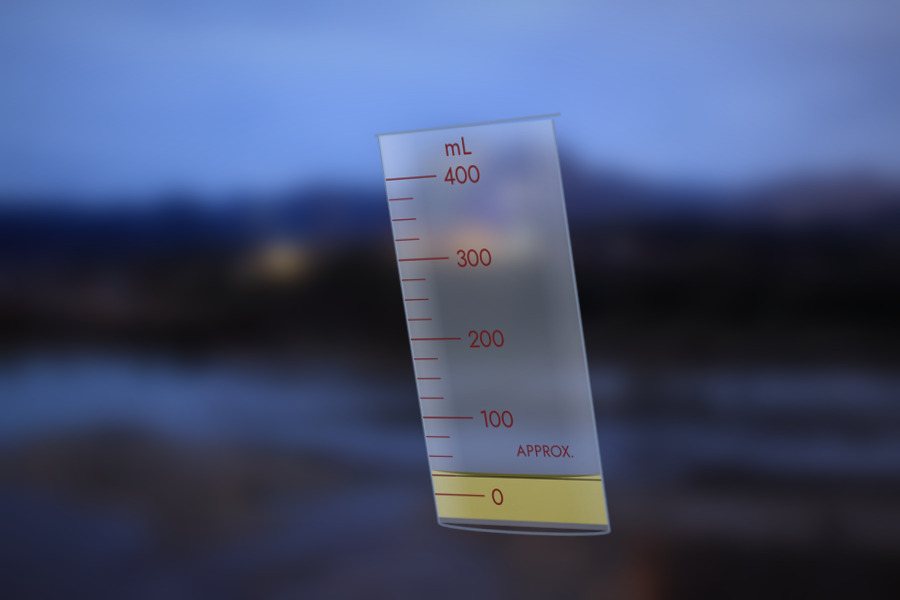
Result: 25 (mL)
